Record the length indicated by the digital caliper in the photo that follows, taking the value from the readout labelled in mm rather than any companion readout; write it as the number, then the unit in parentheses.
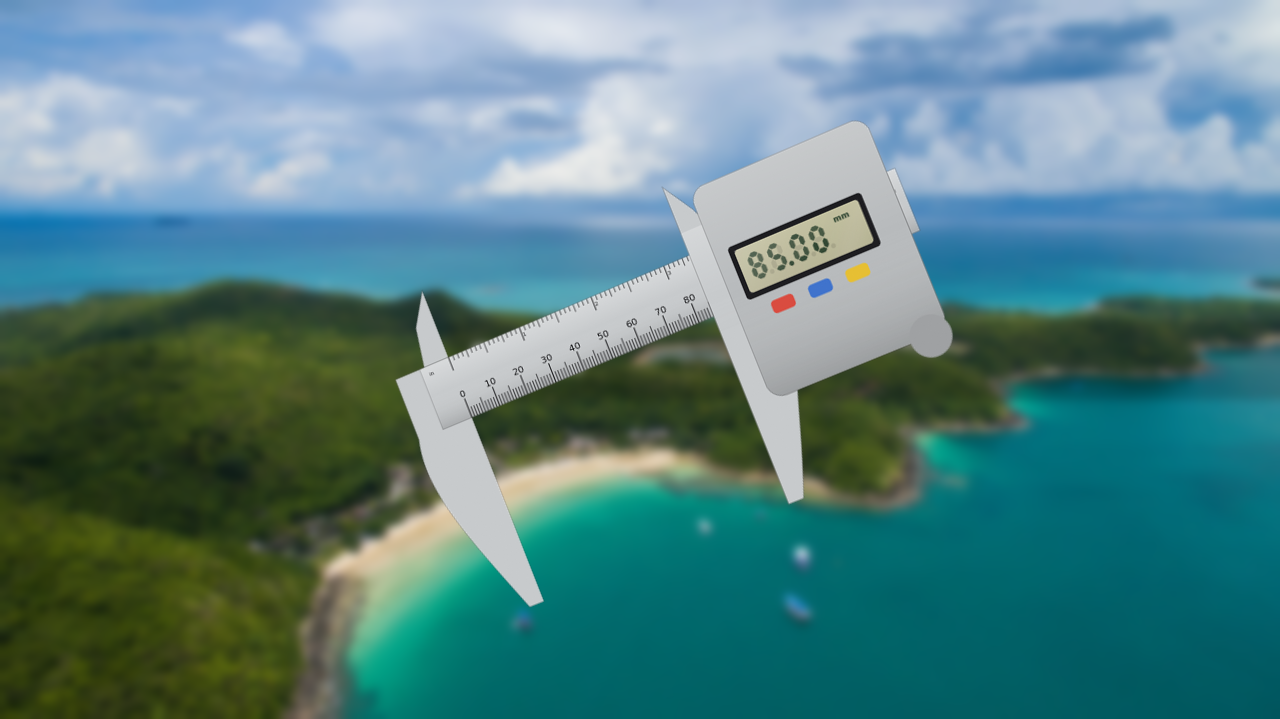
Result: 85.00 (mm)
